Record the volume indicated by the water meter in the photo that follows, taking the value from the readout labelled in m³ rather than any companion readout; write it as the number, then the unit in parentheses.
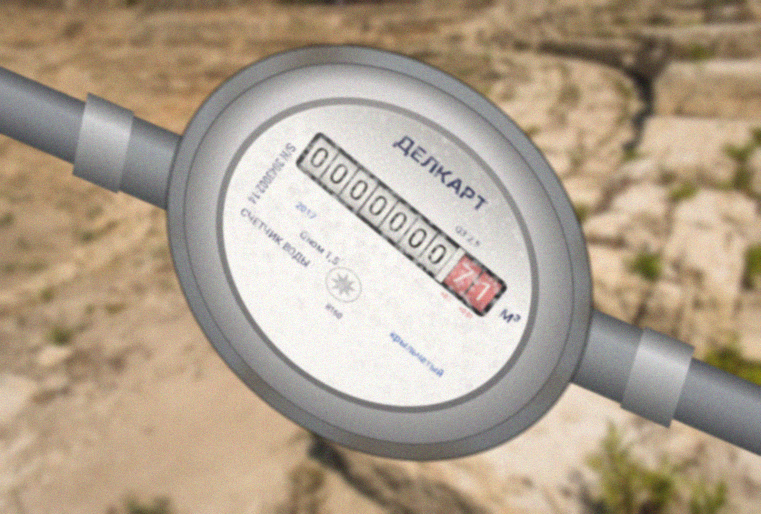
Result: 0.71 (m³)
